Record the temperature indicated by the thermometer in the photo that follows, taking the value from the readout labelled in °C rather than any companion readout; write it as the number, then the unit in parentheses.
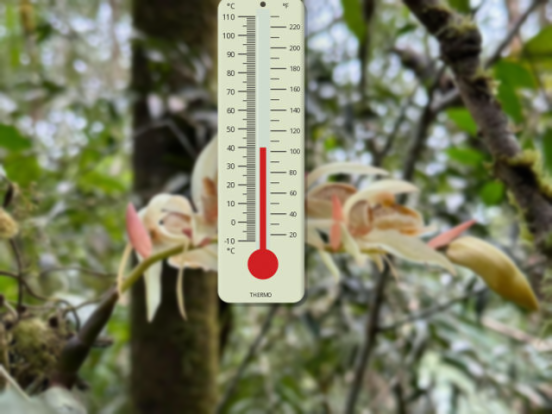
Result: 40 (°C)
